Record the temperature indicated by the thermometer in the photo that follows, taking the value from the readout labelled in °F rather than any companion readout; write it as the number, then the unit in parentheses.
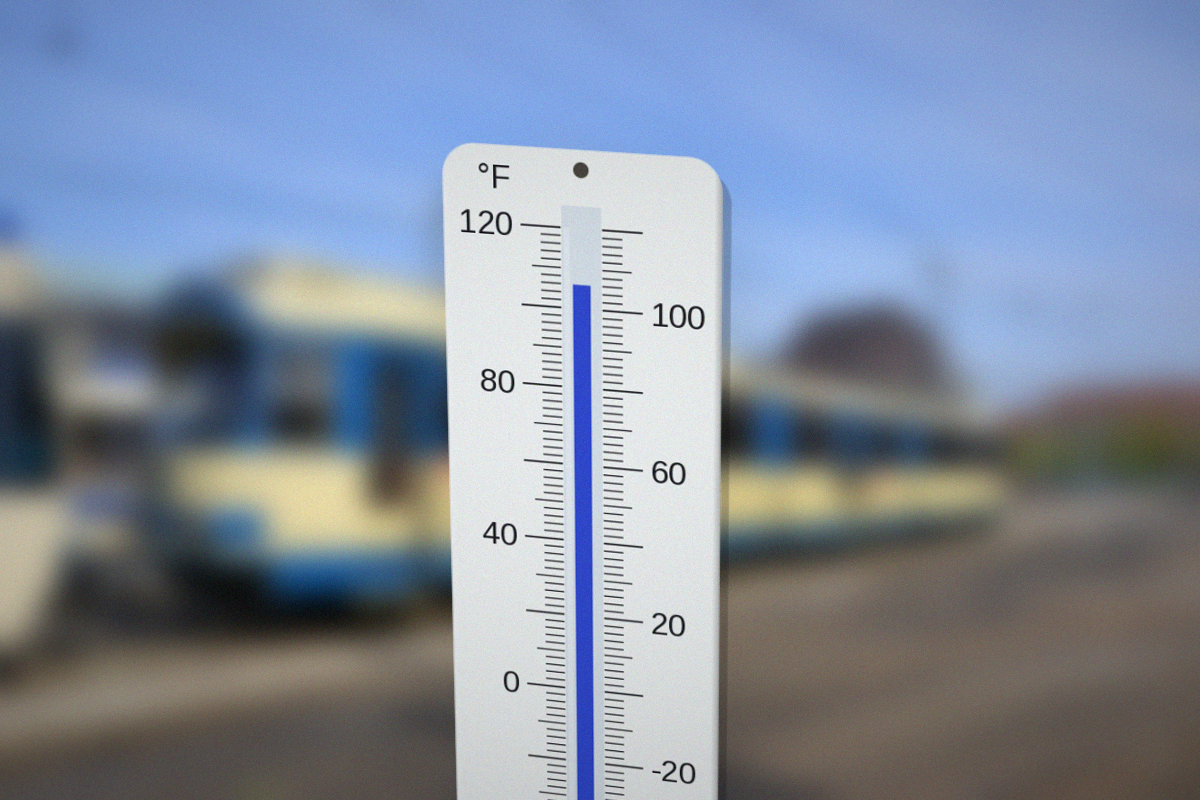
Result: 106 (°F)
